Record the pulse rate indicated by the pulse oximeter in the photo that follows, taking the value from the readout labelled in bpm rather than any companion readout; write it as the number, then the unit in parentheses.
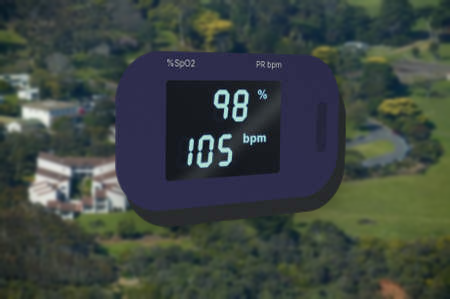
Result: 105 (bpm)
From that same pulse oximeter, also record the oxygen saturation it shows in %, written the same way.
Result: 98 (%)
